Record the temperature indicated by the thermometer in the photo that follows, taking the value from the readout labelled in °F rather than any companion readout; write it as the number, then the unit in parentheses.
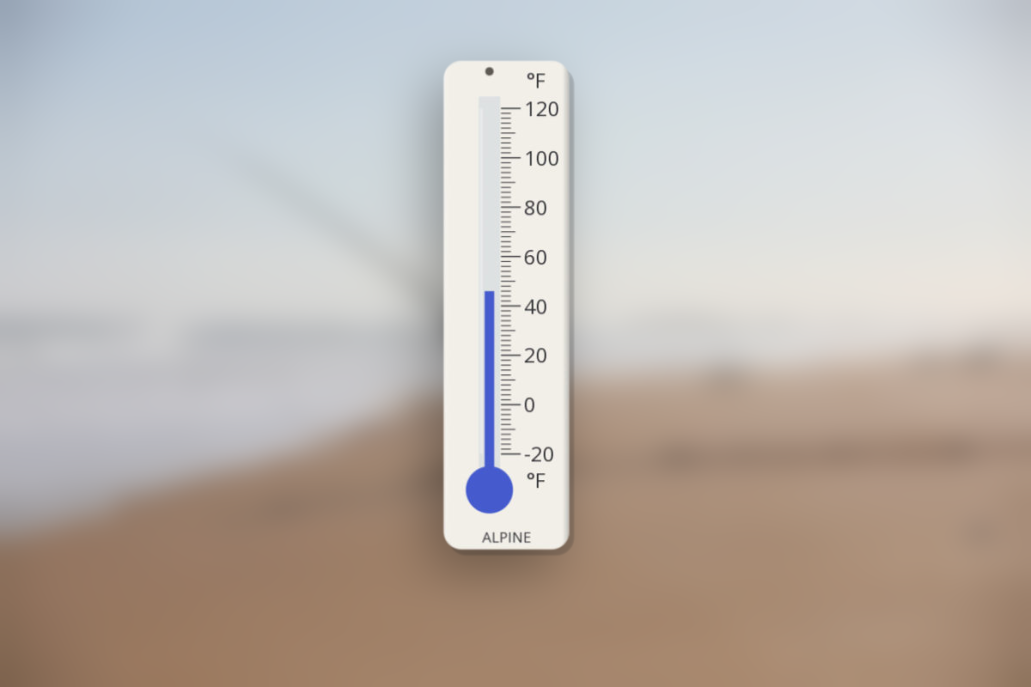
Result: 46 (°F)
